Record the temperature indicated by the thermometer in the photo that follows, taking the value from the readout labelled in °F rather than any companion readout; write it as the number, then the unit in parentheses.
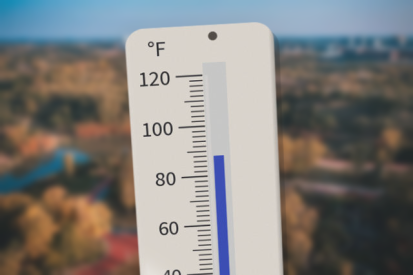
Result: 88 (°F)
